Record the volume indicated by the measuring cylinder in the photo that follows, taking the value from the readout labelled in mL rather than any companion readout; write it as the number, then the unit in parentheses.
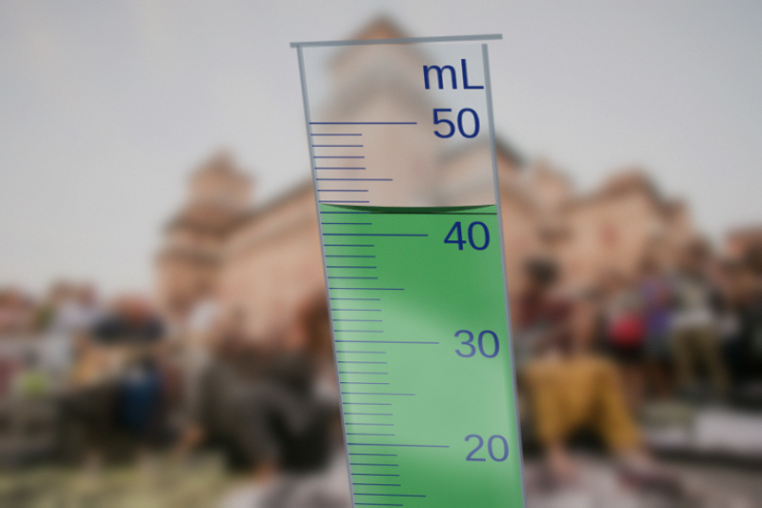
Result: 42 (mL)
